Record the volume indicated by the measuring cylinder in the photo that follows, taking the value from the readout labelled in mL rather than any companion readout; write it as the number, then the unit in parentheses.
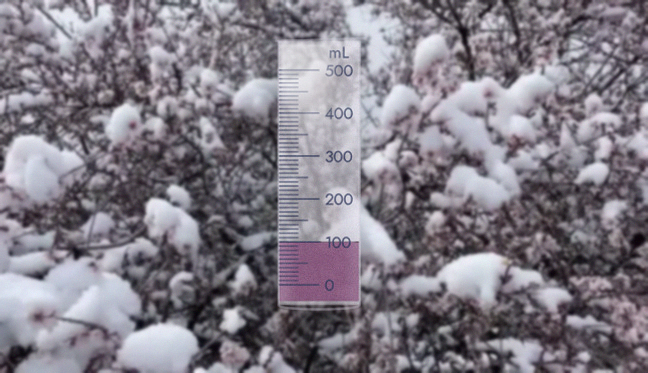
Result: 100 (mL)
